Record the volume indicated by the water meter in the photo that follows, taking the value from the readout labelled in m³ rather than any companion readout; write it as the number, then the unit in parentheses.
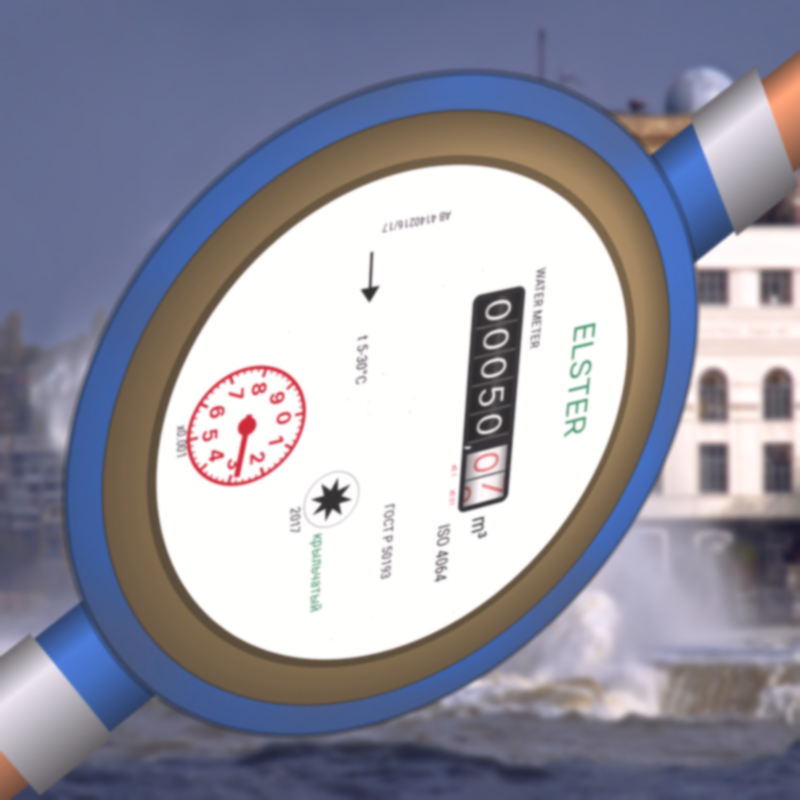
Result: 50.072 (m³)
